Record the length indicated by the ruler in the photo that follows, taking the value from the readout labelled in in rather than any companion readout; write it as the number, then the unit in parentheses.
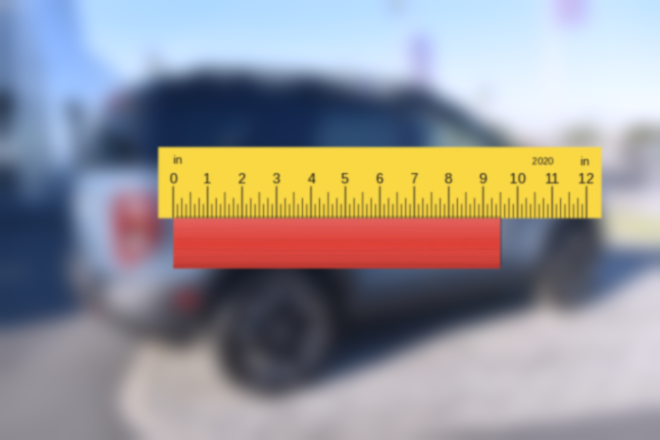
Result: 9.5 (in)
